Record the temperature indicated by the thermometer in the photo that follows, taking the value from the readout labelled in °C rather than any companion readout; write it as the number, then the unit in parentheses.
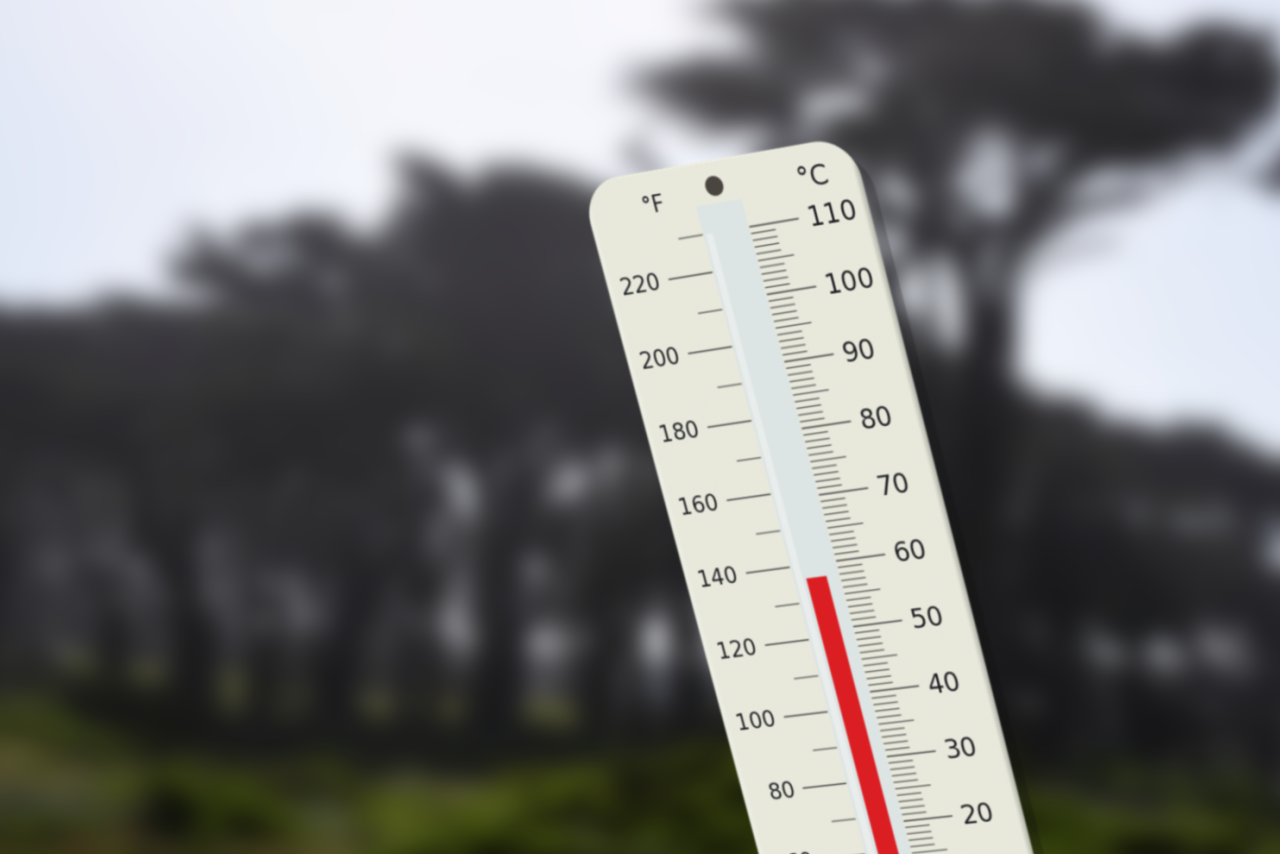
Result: 58 (°C)
